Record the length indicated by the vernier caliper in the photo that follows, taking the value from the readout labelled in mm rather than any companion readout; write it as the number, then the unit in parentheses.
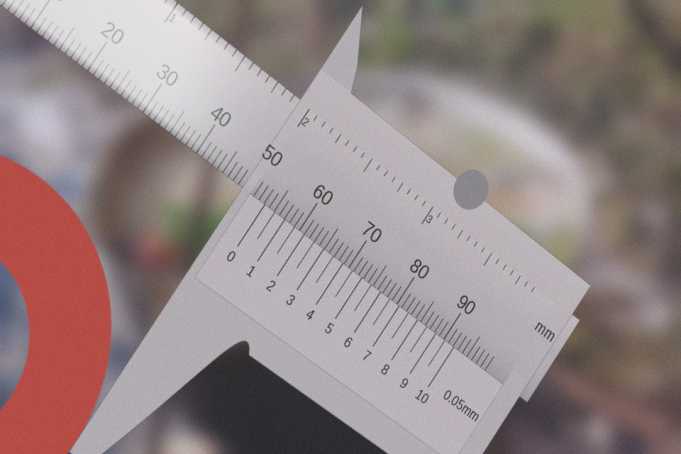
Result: 53.2 (mm)
